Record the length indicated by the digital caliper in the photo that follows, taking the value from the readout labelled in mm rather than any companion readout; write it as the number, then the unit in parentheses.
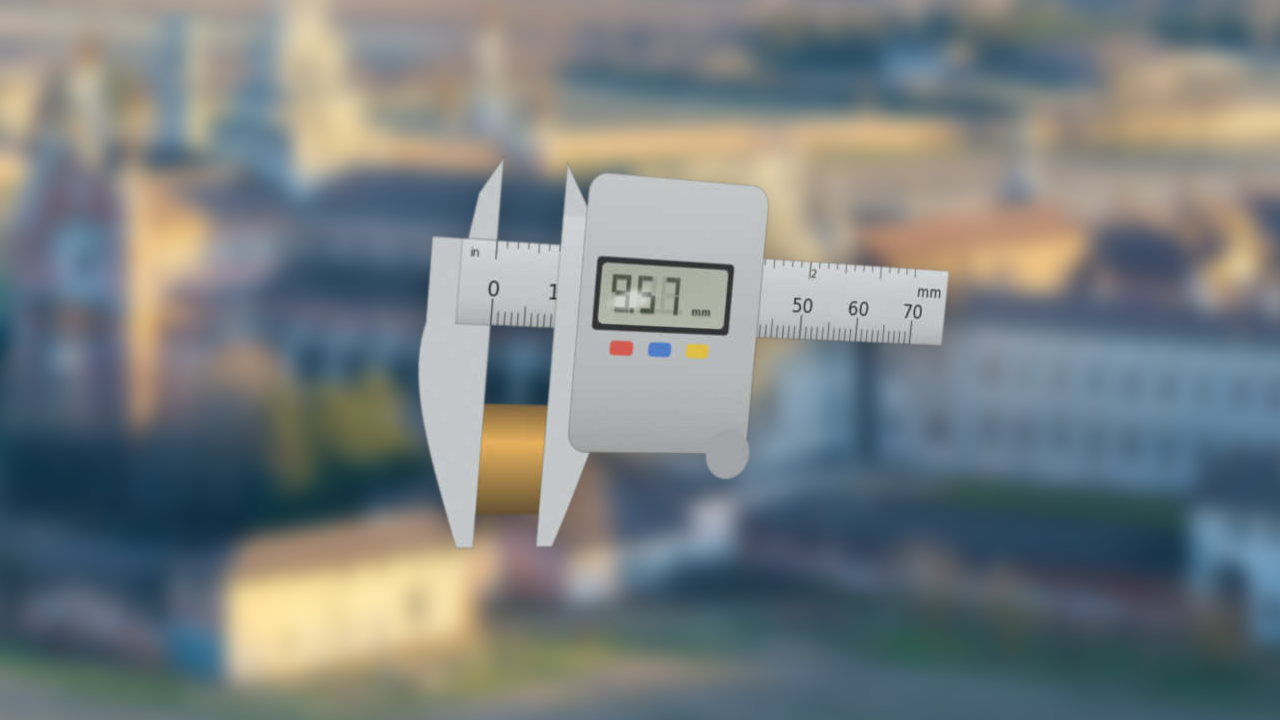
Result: 9.57 (mm)
